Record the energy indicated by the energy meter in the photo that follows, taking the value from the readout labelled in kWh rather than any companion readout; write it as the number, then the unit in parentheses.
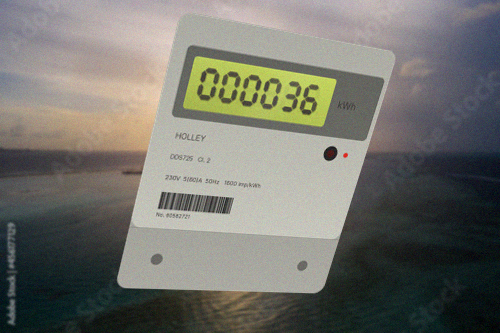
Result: 36 (kWh)
